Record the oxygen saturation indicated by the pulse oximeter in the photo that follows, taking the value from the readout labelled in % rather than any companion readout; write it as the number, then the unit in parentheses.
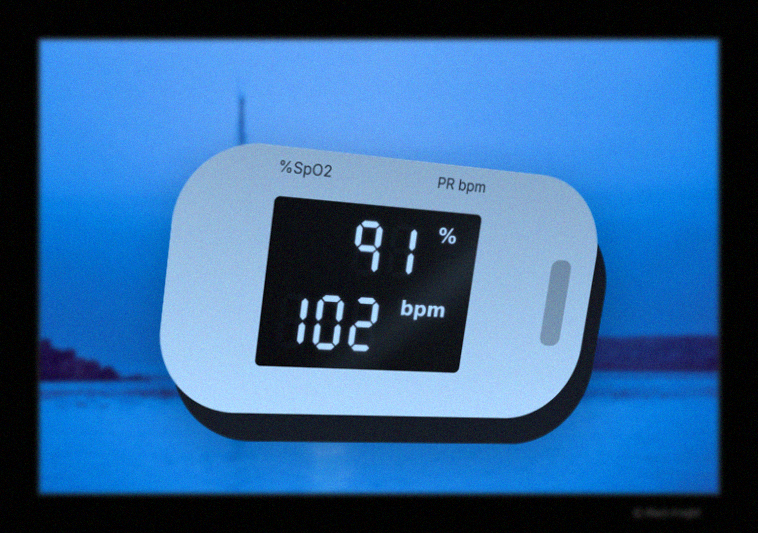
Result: 91 (%)
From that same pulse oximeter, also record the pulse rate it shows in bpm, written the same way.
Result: 102 (bpm)
